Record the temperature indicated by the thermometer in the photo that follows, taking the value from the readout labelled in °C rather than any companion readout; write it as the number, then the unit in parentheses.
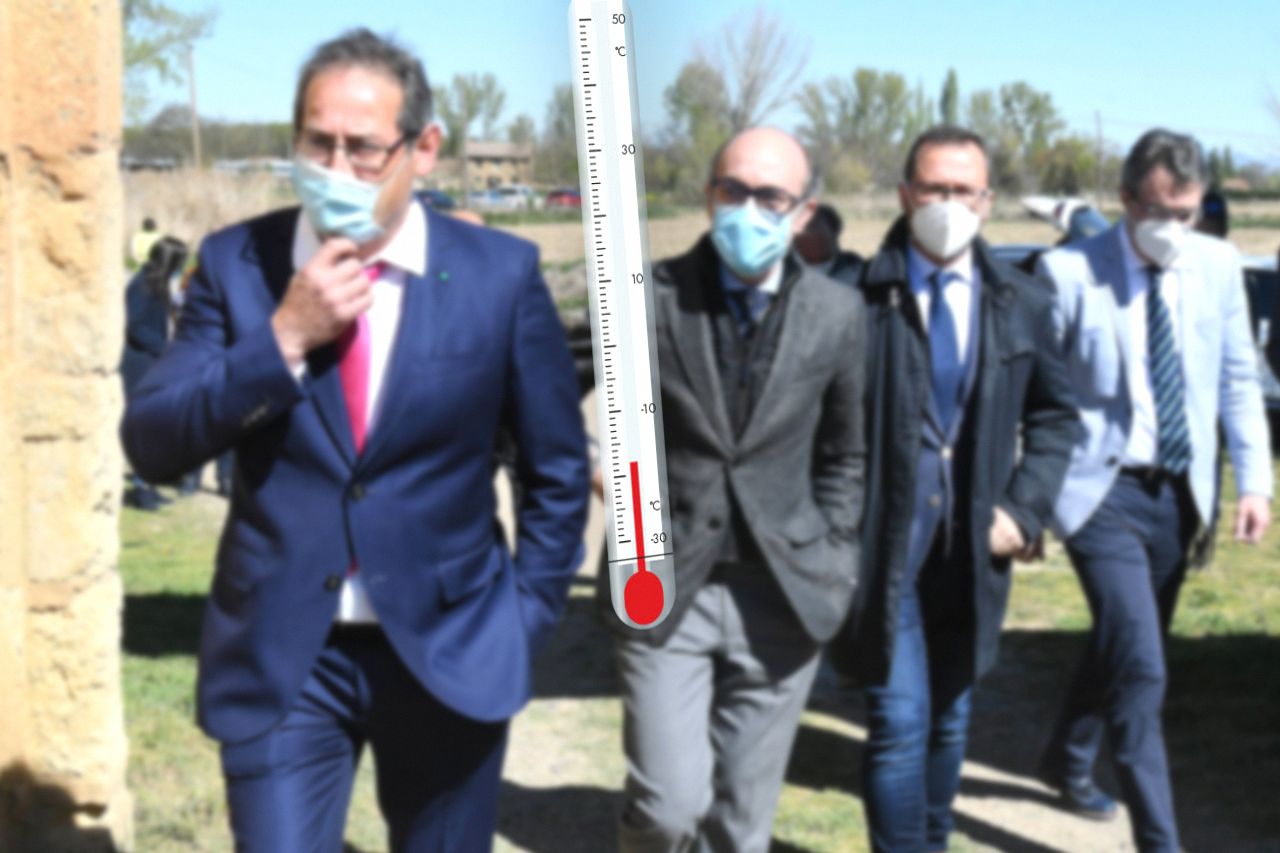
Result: -18 (°C)
